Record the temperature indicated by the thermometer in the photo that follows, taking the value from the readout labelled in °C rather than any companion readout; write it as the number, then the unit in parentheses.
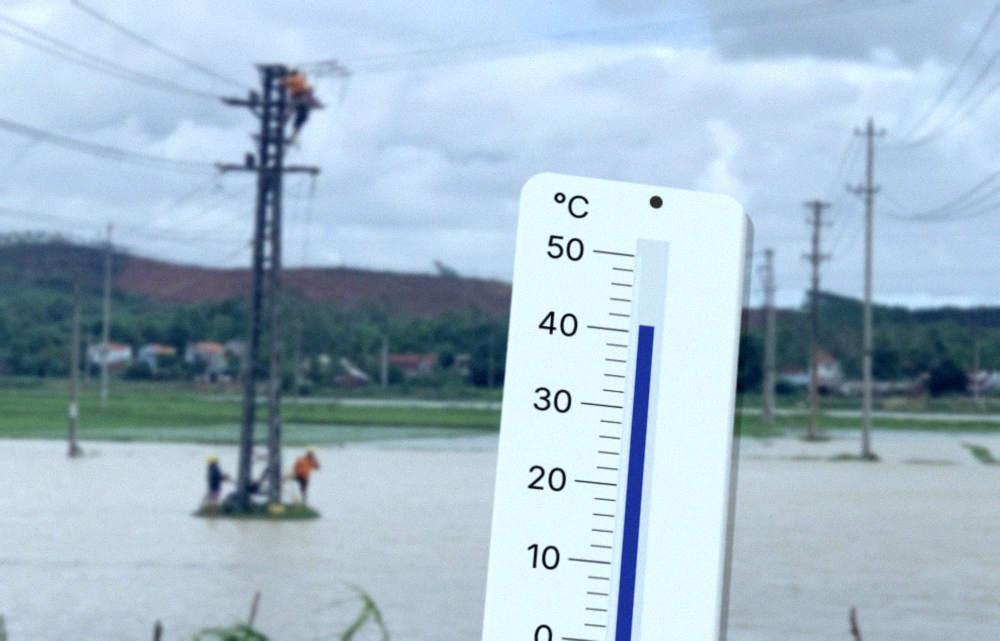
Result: 41 (°C)
